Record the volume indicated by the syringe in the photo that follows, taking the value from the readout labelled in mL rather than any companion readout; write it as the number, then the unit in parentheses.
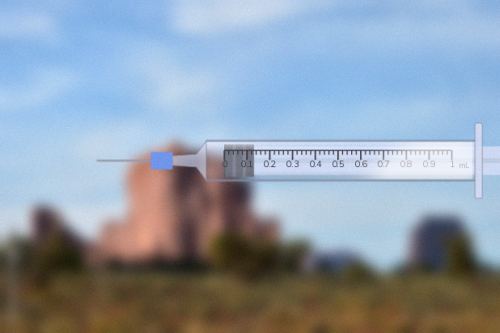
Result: 0 (mL)
